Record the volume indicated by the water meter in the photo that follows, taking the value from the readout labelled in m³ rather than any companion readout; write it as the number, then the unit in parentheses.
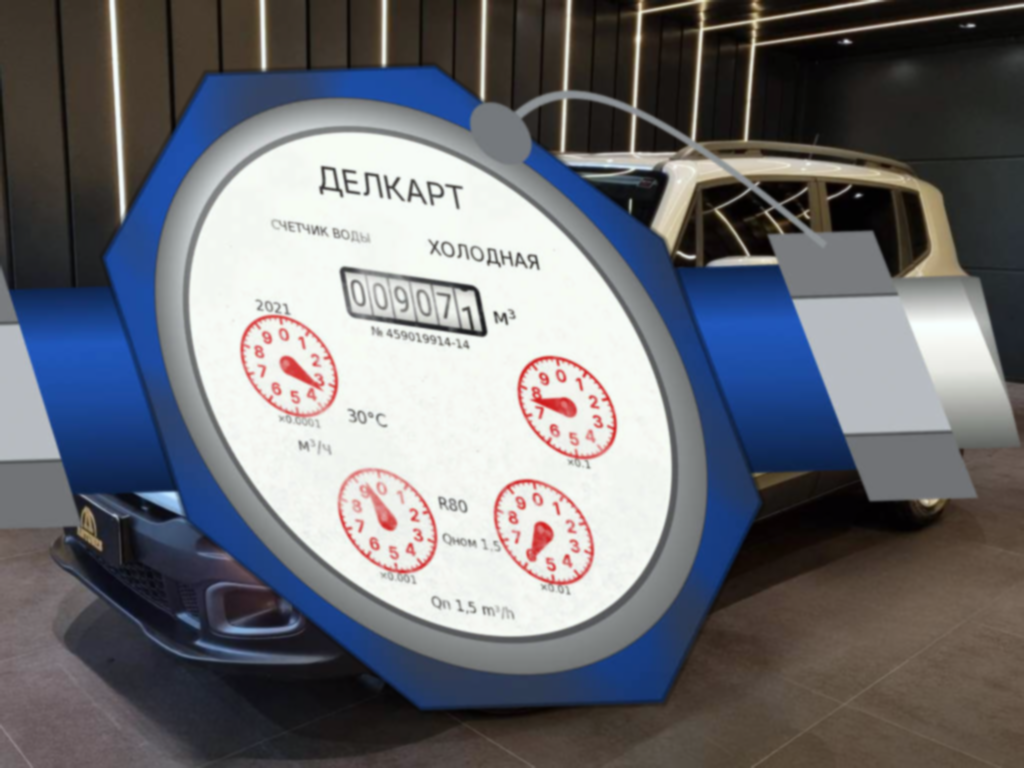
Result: 9070.7593 (m³)
